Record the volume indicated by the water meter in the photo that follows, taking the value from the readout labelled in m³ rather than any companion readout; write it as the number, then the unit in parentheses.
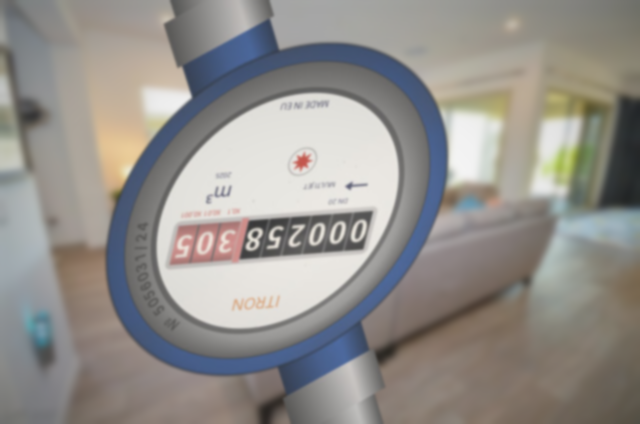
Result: 258.305 (m³)
